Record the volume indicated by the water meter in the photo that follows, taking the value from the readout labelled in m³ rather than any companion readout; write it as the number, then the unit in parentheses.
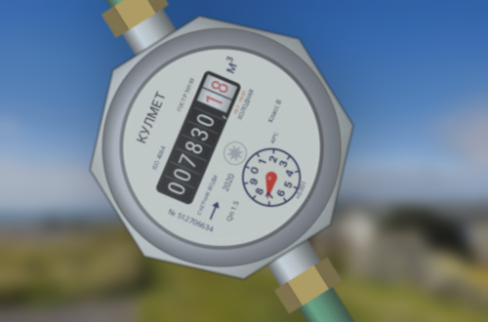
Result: 7830.187 (m³)
